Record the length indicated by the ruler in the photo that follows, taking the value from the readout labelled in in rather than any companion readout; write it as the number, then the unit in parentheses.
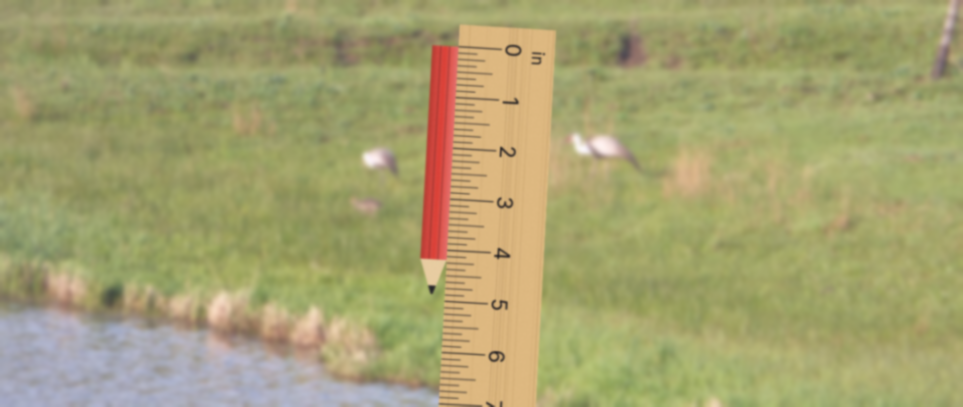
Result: 4.875 (in)
